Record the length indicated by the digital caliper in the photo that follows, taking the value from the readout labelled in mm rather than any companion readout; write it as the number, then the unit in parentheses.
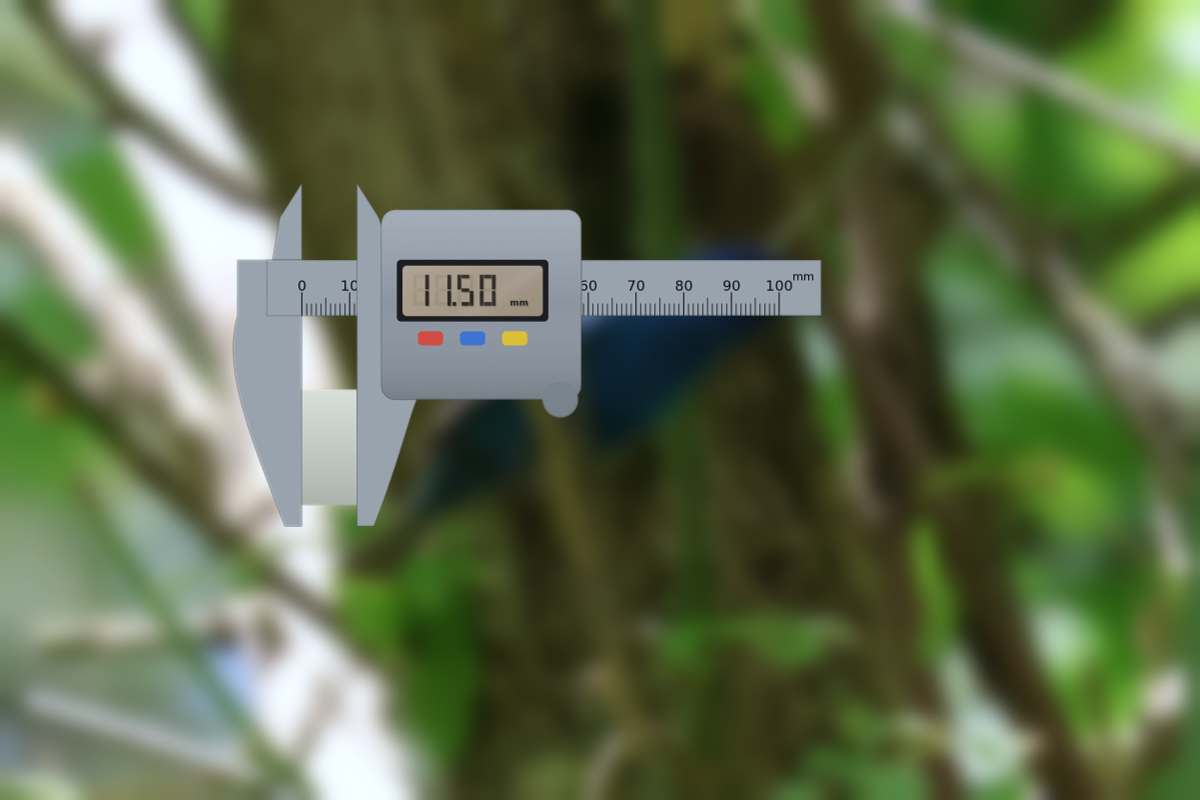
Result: 11.50 (mm)
